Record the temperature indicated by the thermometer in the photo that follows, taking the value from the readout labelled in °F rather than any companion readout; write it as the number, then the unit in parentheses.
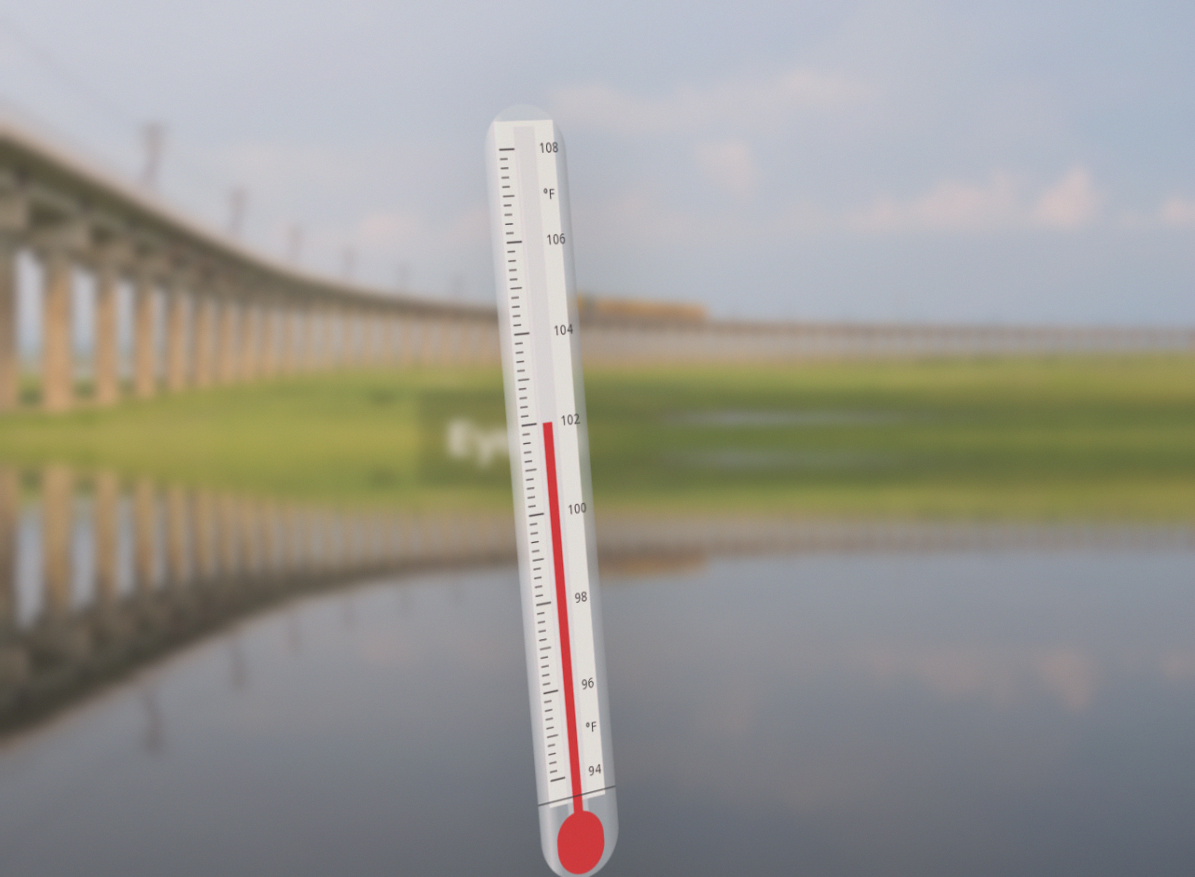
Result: 102 (°F)
